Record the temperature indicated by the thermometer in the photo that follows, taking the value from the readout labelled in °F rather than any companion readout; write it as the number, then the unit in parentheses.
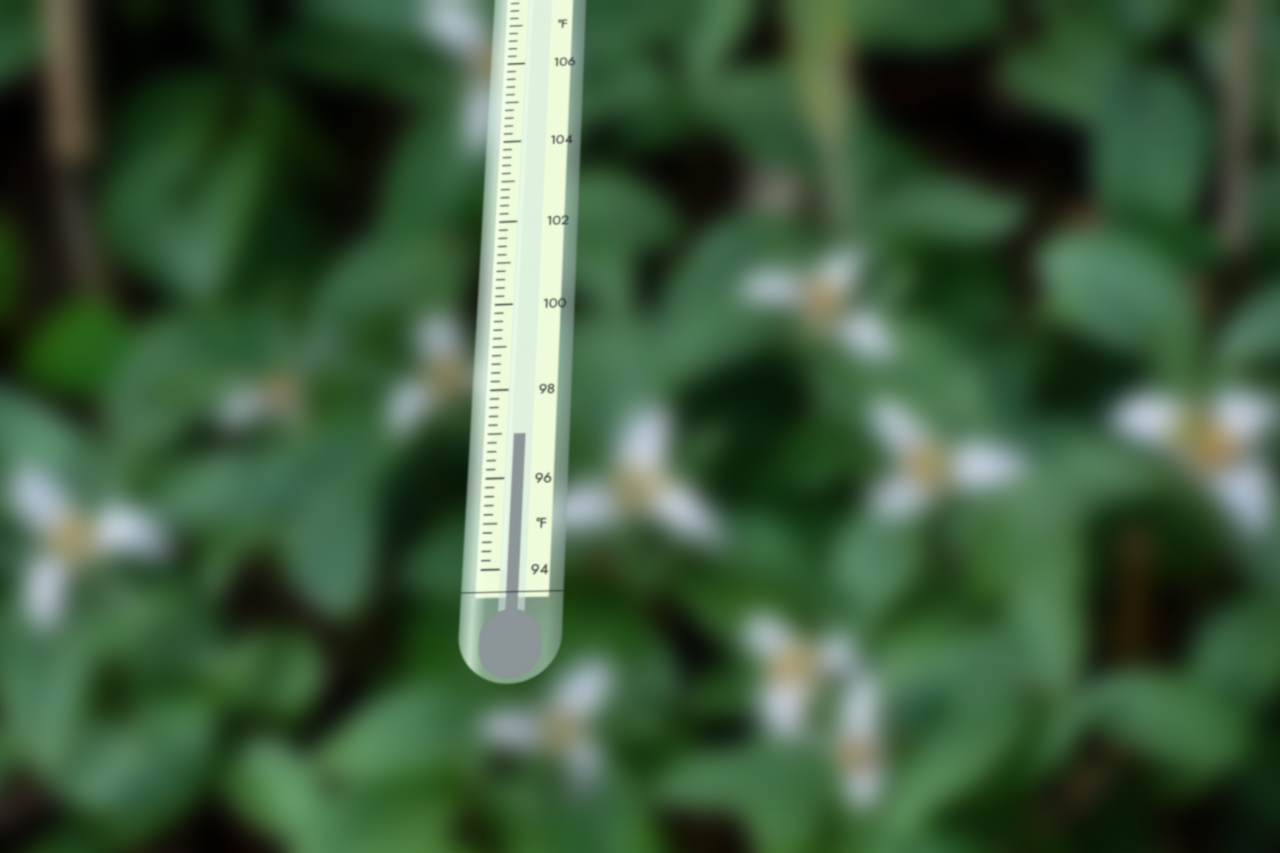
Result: 97 (°F)
